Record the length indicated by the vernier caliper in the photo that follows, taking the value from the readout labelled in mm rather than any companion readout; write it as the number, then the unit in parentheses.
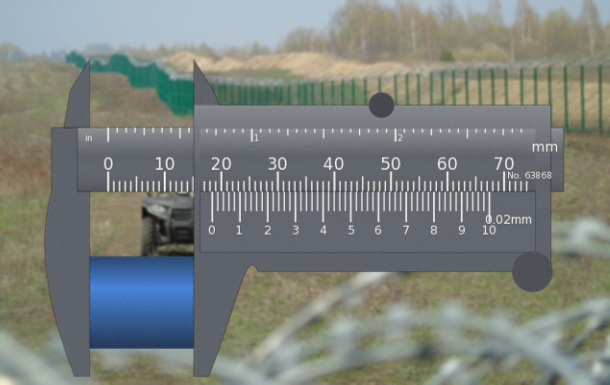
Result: 18.4 (mm)
